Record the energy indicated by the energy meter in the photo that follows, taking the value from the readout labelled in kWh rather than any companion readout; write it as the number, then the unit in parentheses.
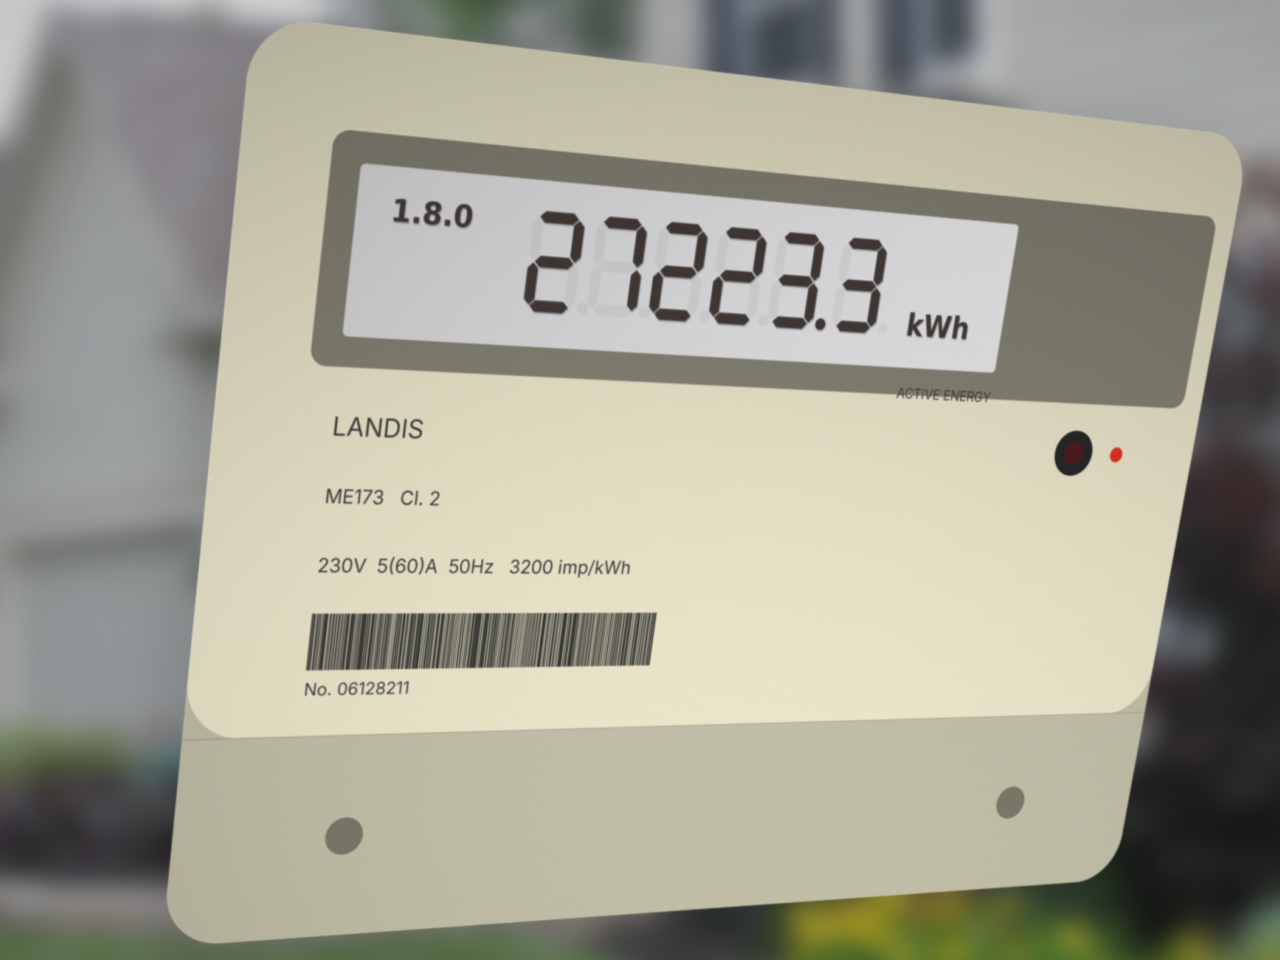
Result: 27223.3 (kWh)
